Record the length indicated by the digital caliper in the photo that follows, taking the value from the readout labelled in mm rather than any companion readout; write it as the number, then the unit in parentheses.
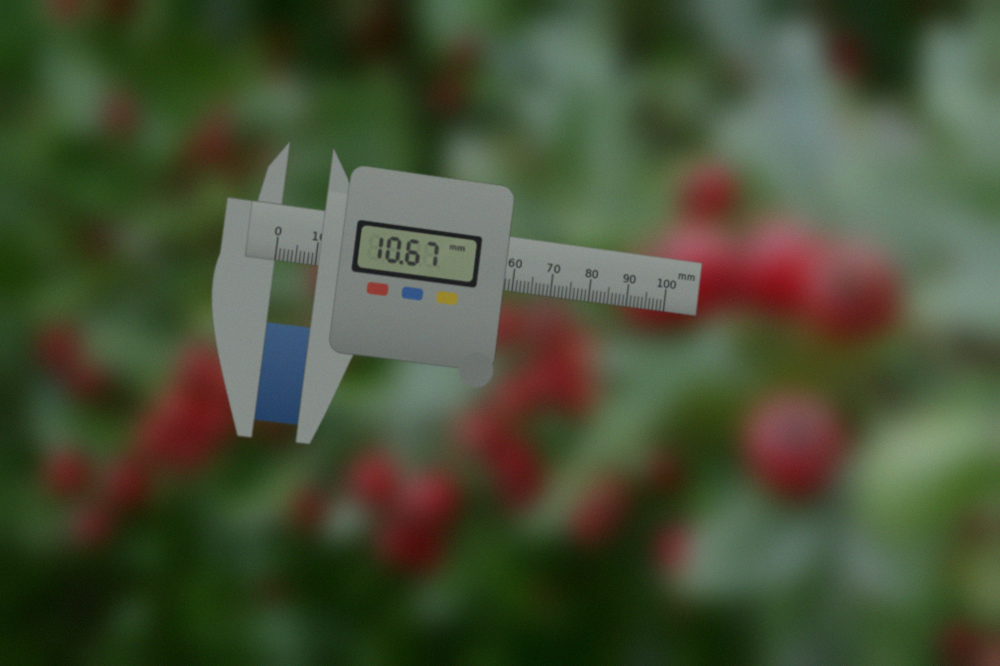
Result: 10.67 (mm)
